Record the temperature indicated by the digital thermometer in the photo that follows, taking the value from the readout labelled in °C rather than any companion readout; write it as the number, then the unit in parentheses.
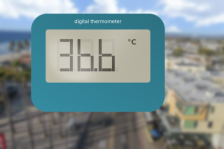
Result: 36.6 (°C)
